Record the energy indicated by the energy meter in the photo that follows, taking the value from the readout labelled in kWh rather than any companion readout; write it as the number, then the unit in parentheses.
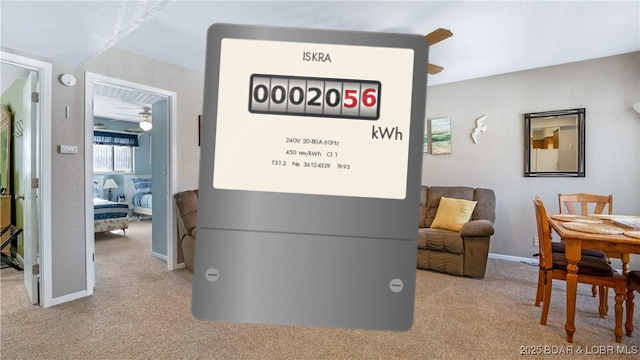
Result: 20.56 (kWh)
